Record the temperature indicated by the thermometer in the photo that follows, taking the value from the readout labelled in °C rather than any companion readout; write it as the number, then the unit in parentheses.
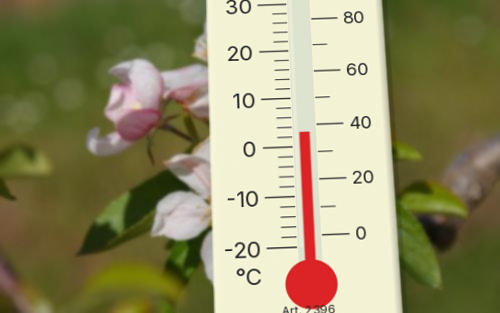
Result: 3 (°C)
